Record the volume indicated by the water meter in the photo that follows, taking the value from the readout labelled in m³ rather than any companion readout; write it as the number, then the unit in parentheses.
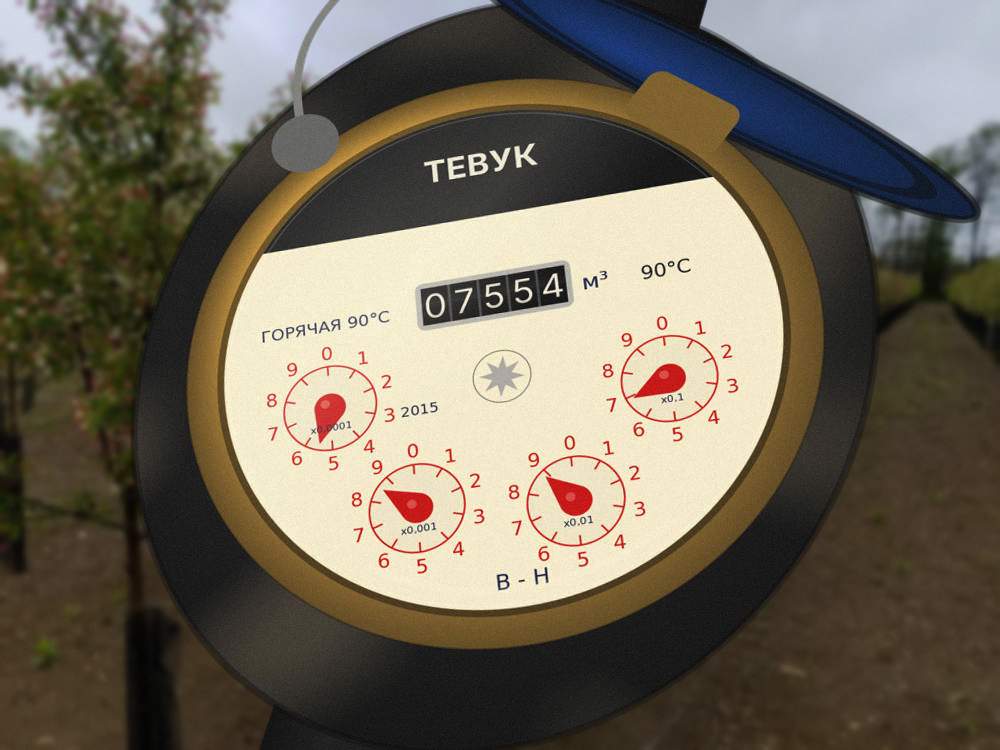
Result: 7554.6885 (m³)
